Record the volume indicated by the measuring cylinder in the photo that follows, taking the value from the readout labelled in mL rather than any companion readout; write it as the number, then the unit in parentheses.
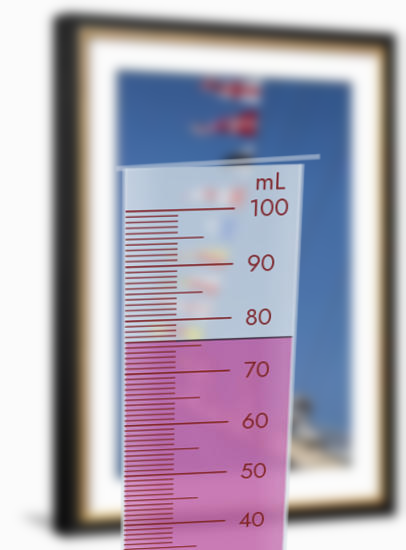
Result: 76 (mL)
